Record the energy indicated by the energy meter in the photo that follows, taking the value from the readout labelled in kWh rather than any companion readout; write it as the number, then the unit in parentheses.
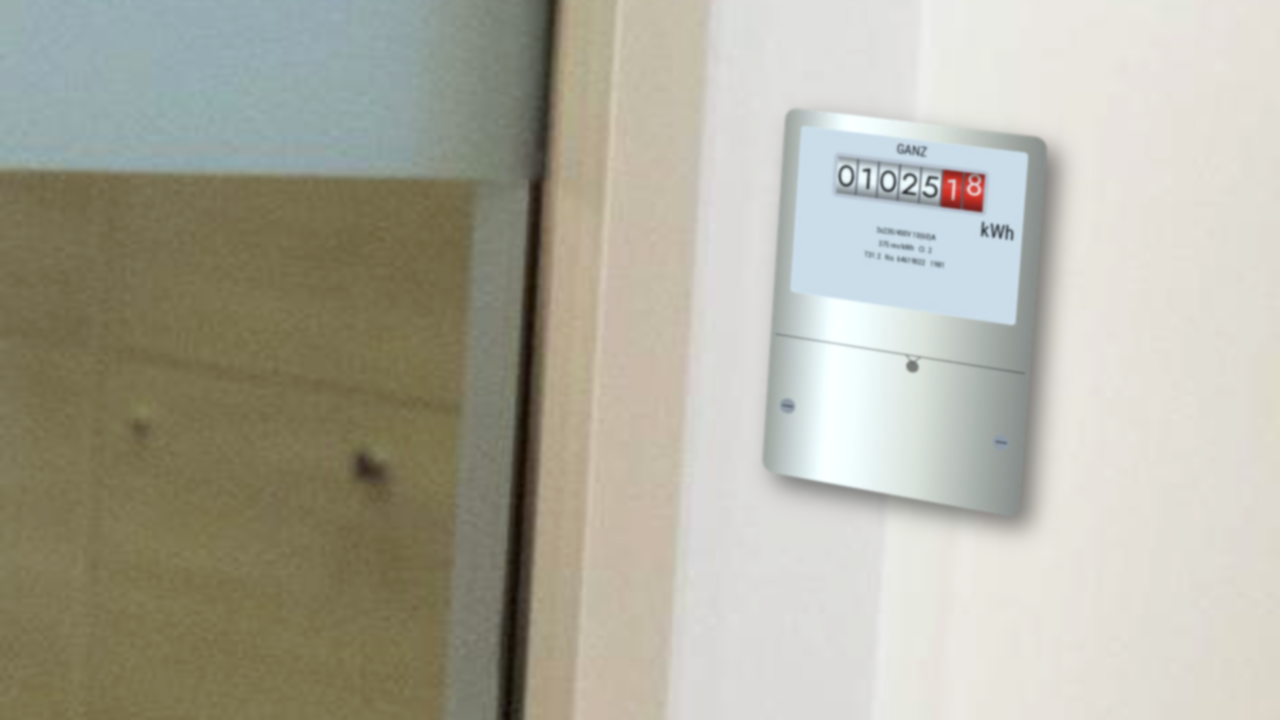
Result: 1025.18 (kWh)
